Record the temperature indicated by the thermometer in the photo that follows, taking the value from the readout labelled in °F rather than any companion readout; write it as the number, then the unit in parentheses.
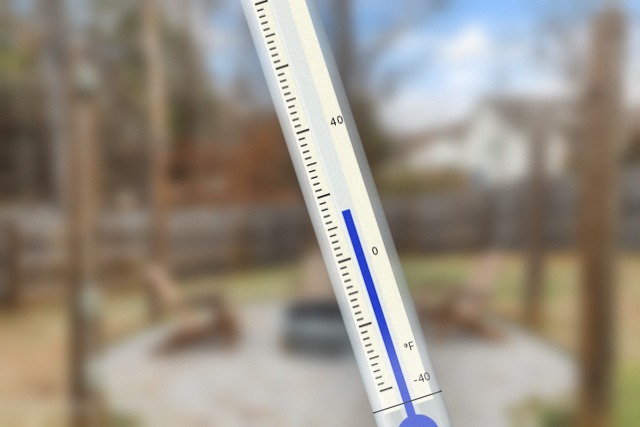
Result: 14 (°F)
